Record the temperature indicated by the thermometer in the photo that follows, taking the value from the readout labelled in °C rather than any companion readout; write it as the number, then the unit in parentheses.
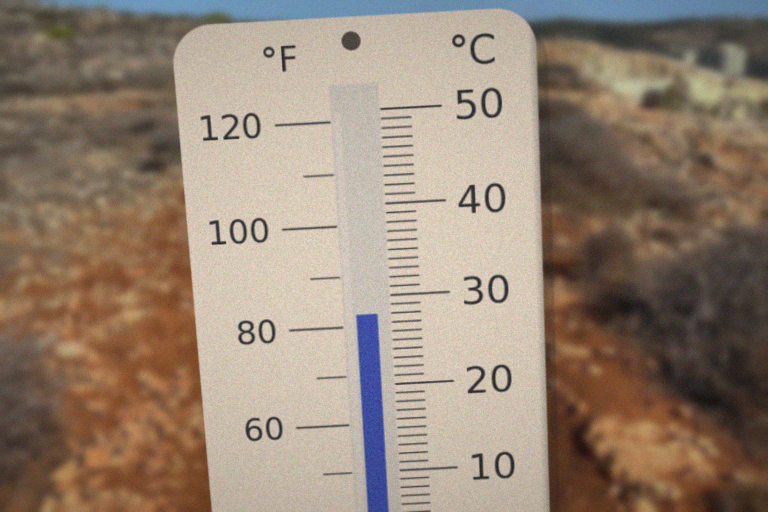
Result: 28 (°C)
